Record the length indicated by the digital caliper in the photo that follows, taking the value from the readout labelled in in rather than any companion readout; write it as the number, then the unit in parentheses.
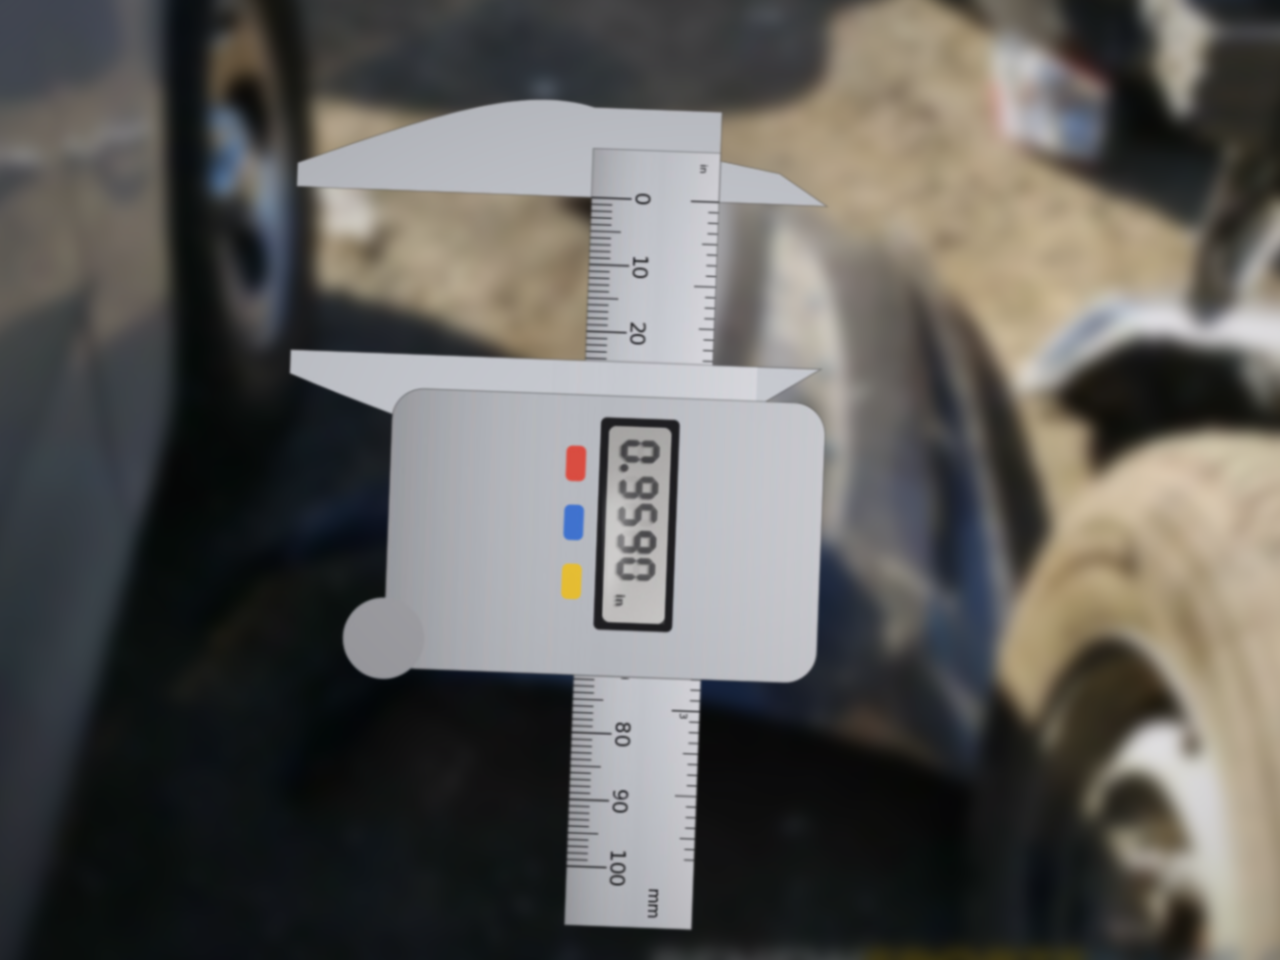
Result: 0.9590 (in)
